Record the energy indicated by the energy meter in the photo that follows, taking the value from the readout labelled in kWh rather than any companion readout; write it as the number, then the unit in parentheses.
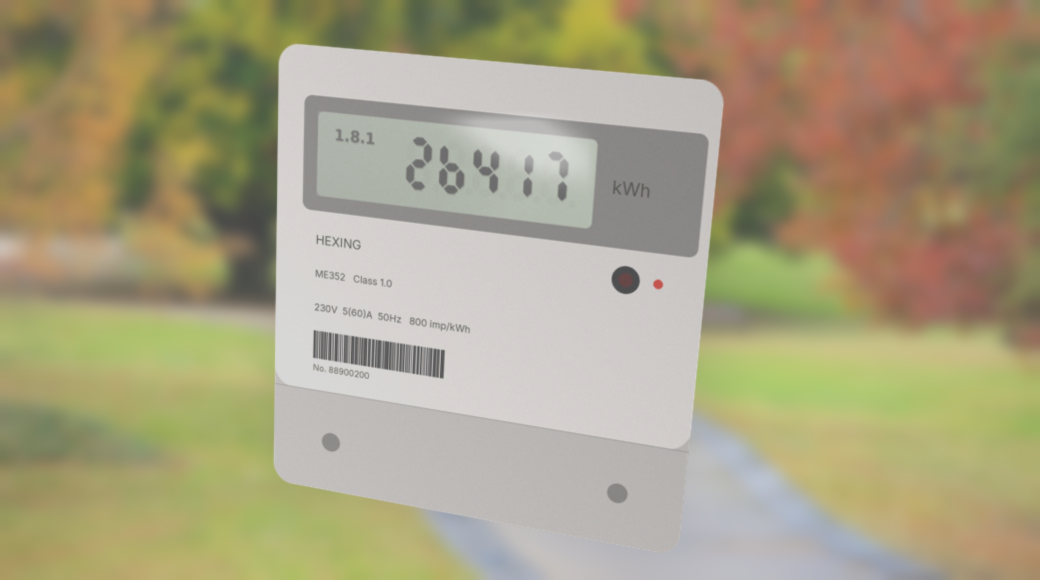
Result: 26417 (kWh)
